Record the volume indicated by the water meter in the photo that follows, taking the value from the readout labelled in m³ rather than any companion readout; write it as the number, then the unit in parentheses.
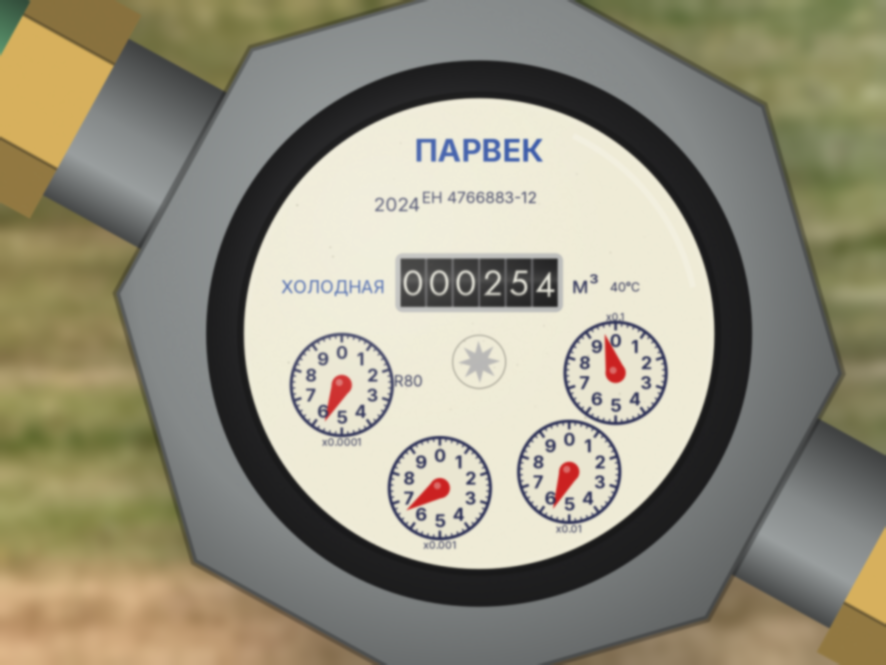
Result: 253.9565 (m³)
